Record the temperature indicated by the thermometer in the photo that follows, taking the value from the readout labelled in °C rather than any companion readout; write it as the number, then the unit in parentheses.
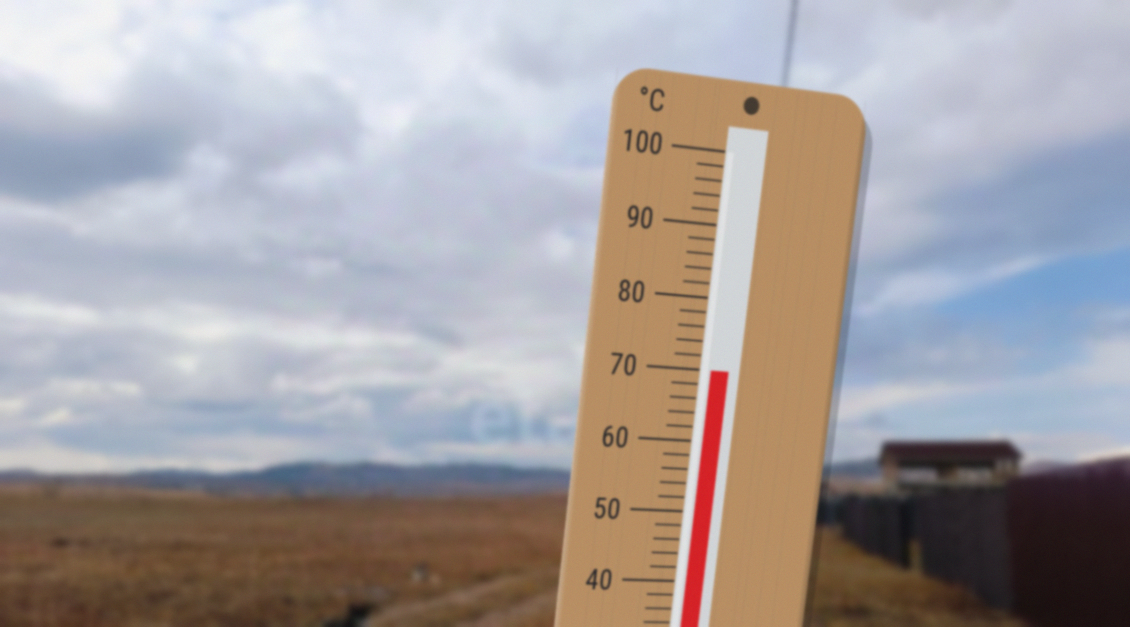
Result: 70 (°C)
